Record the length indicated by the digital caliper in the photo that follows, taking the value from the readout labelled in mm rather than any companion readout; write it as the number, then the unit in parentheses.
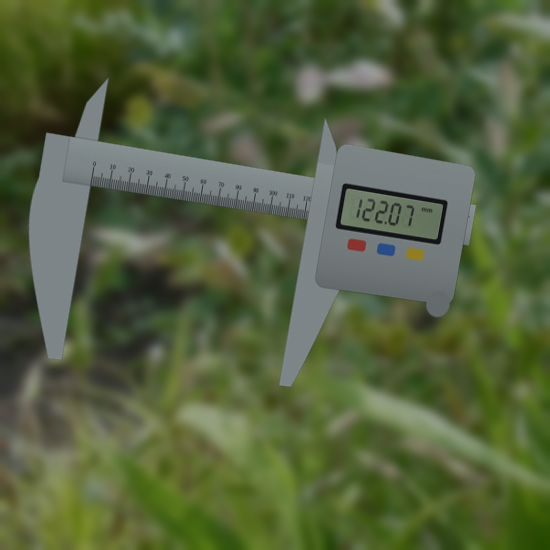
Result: 122.07 (mm)
